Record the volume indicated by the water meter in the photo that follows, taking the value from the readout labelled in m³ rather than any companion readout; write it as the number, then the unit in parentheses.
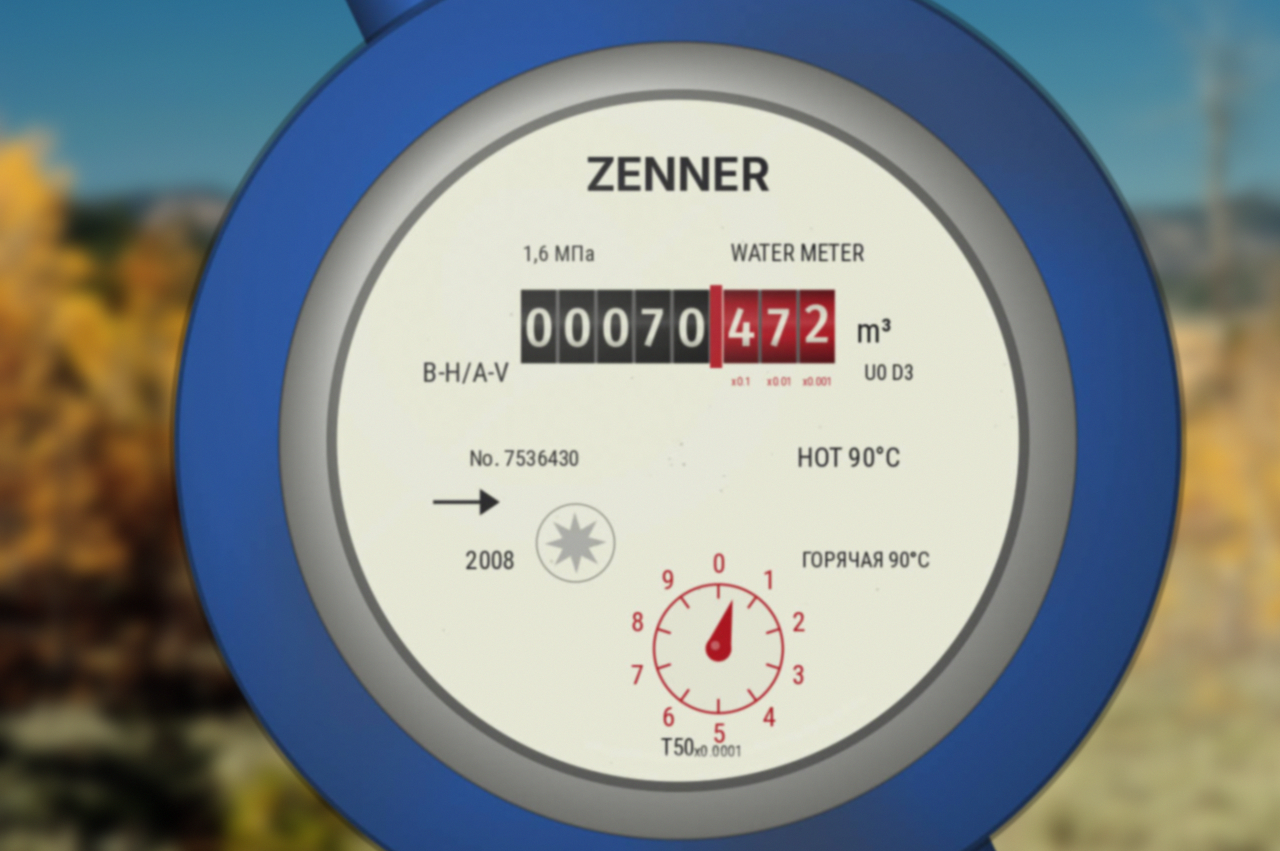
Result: 70.4720 (m³)
